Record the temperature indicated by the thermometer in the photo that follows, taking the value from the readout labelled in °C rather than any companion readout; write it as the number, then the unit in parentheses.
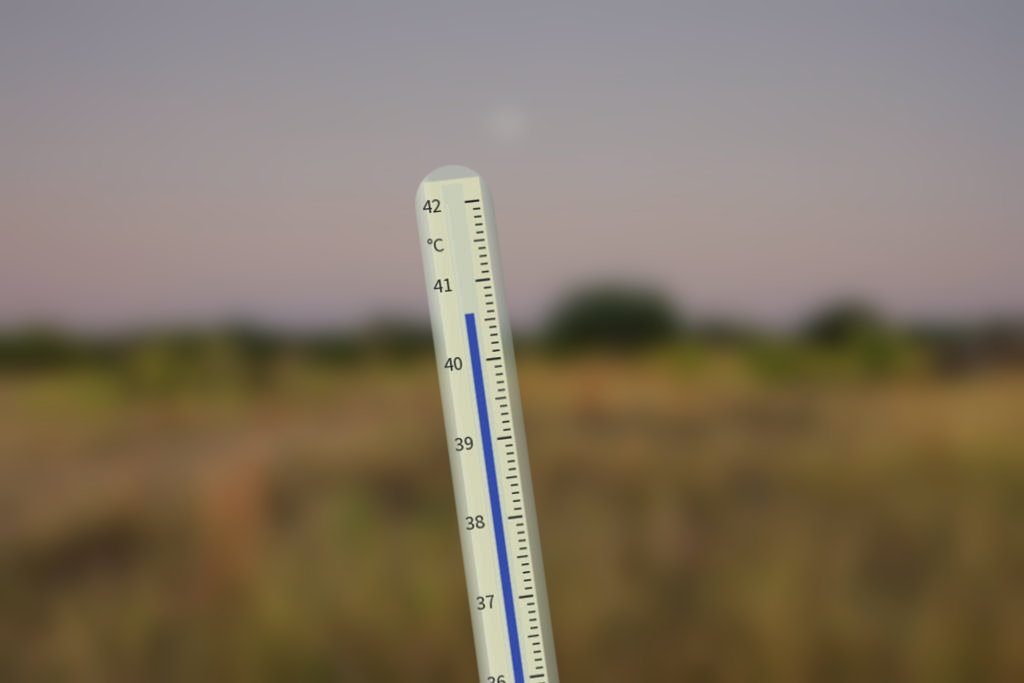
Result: 40.6 (°C)
